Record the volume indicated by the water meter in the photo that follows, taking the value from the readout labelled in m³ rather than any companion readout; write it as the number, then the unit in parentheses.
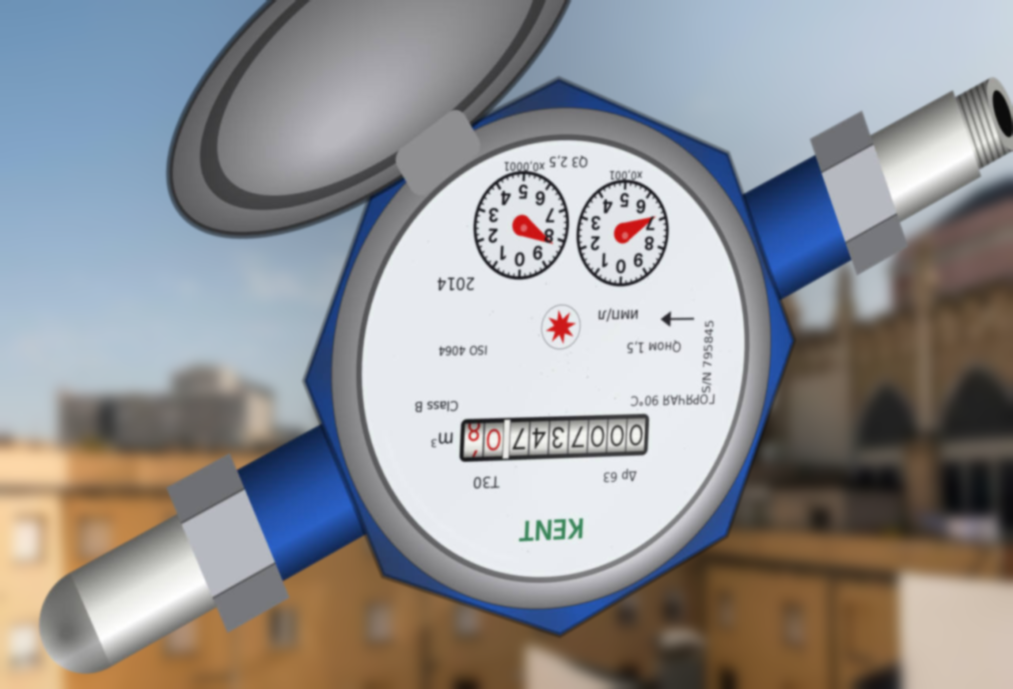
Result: 7347.0768 (m³)
